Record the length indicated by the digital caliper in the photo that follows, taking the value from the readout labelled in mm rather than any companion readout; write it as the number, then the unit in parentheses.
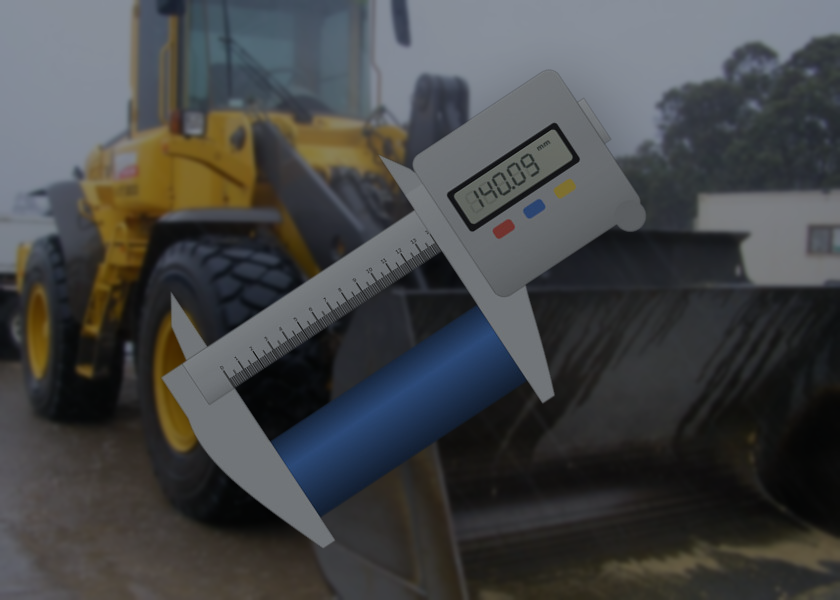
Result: 140.09 (mm)
